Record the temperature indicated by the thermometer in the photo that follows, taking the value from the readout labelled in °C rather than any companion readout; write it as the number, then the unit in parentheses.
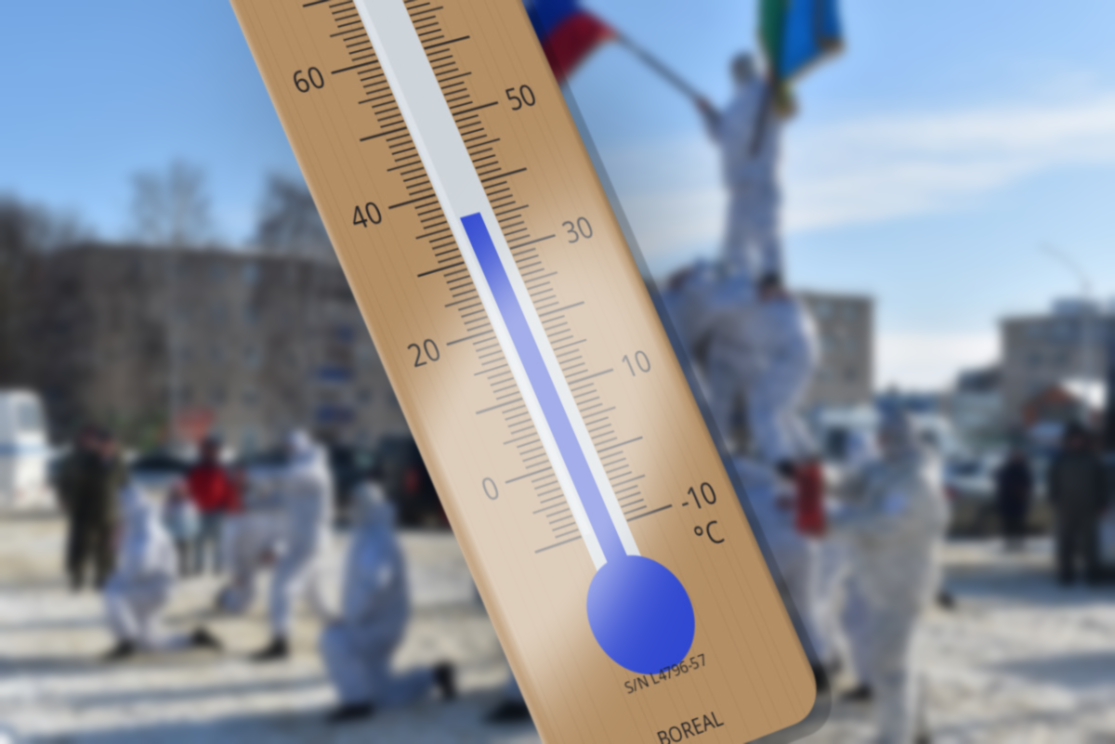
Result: 36 (°C)
